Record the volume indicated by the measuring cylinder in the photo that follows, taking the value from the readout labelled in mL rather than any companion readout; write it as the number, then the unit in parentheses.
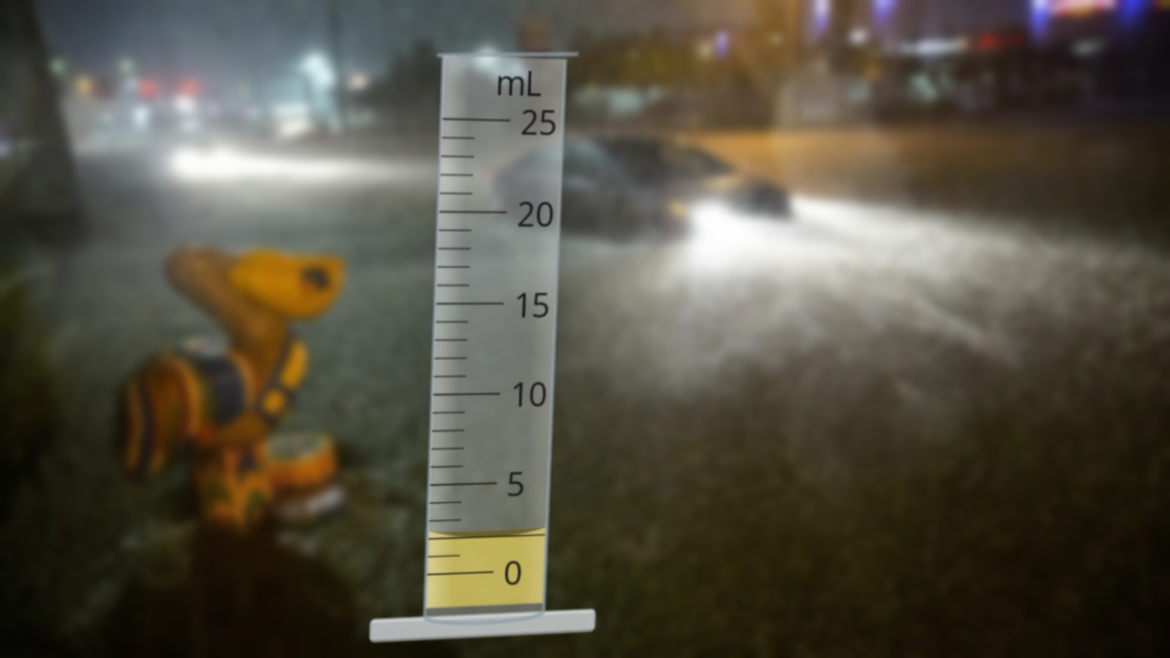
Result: 2 (mL)
